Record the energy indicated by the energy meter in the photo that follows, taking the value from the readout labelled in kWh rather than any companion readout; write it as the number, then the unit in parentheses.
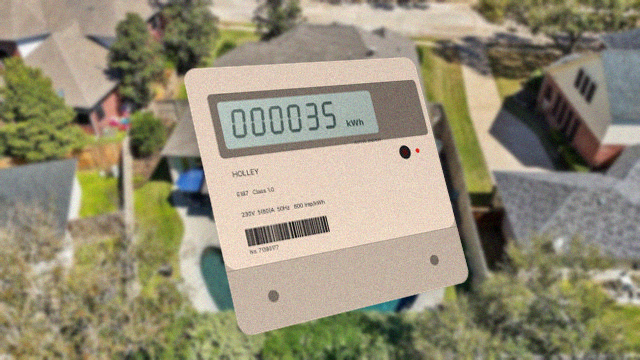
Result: 35 (kWh)
